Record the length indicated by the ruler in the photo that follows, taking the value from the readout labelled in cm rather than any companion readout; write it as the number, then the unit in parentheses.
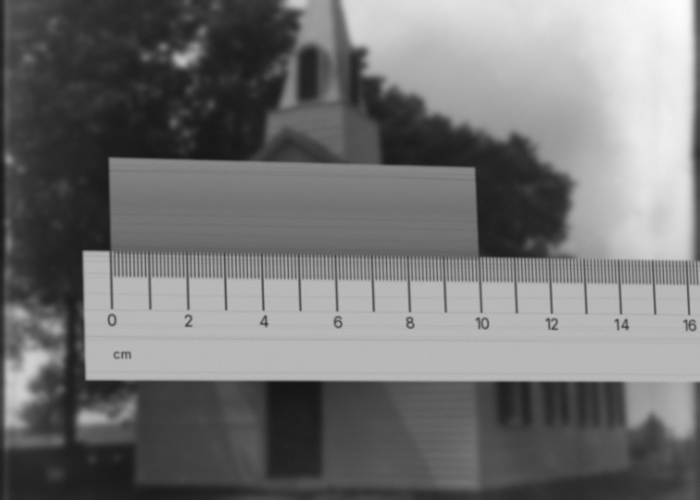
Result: 10 (cm)
